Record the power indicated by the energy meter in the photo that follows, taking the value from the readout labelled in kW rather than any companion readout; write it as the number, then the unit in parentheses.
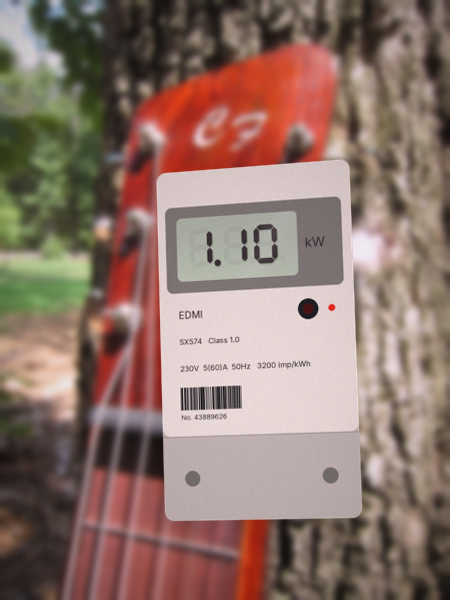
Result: 1.10 (kW)
